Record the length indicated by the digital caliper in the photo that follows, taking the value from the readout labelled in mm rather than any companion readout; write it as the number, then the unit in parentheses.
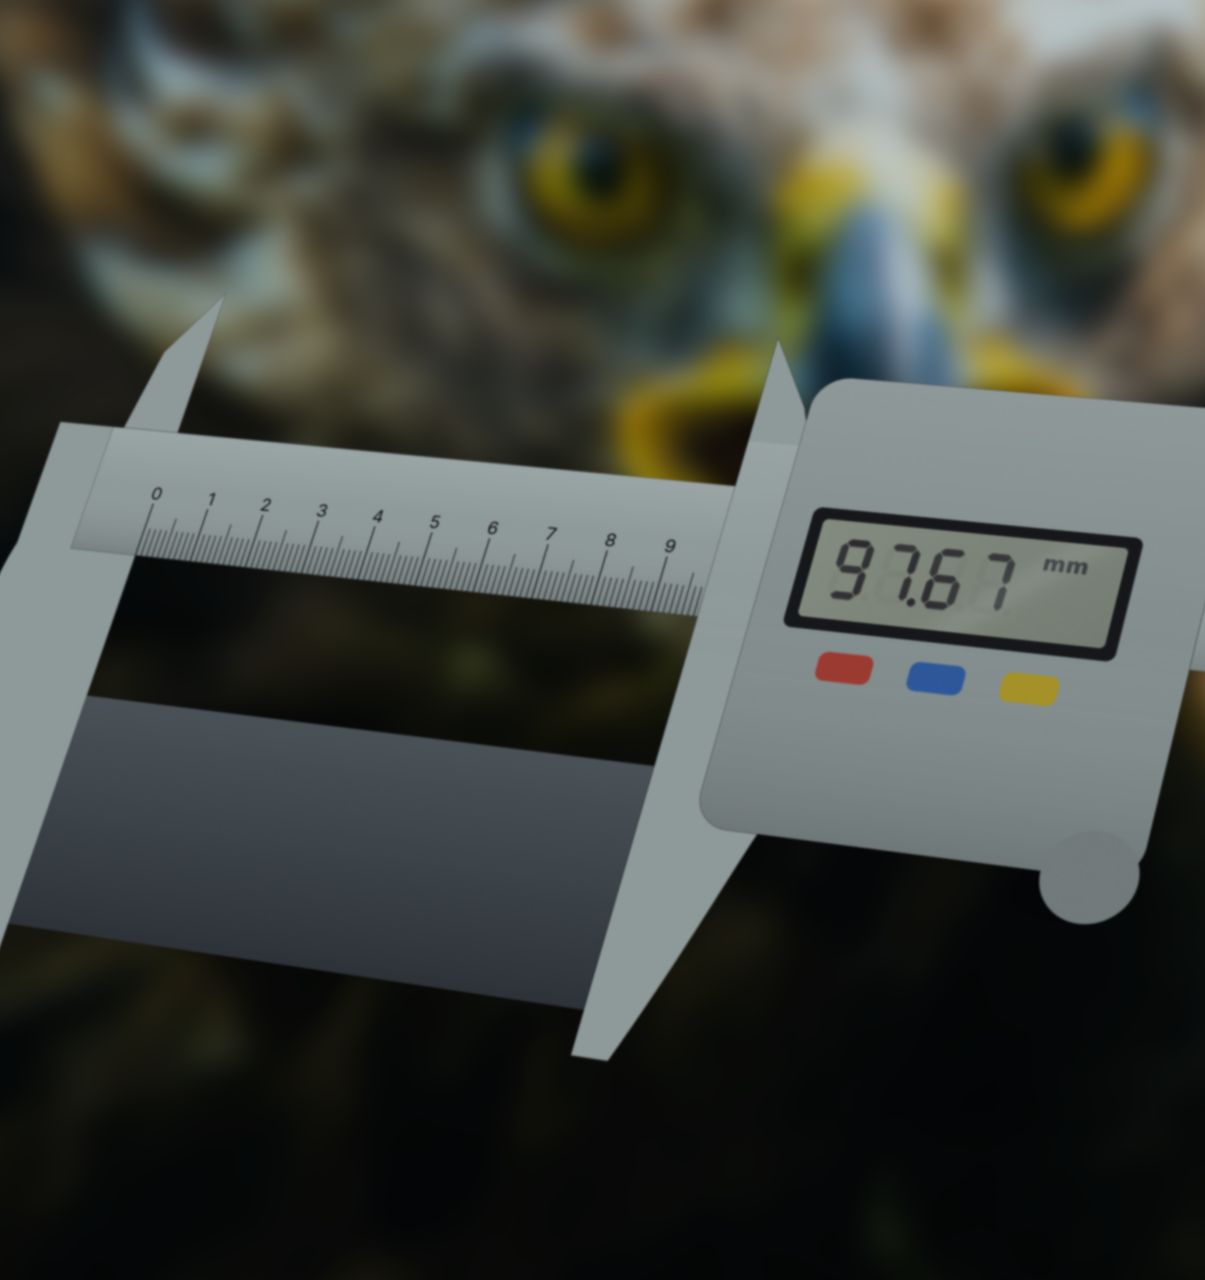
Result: 97.67 (mm)
